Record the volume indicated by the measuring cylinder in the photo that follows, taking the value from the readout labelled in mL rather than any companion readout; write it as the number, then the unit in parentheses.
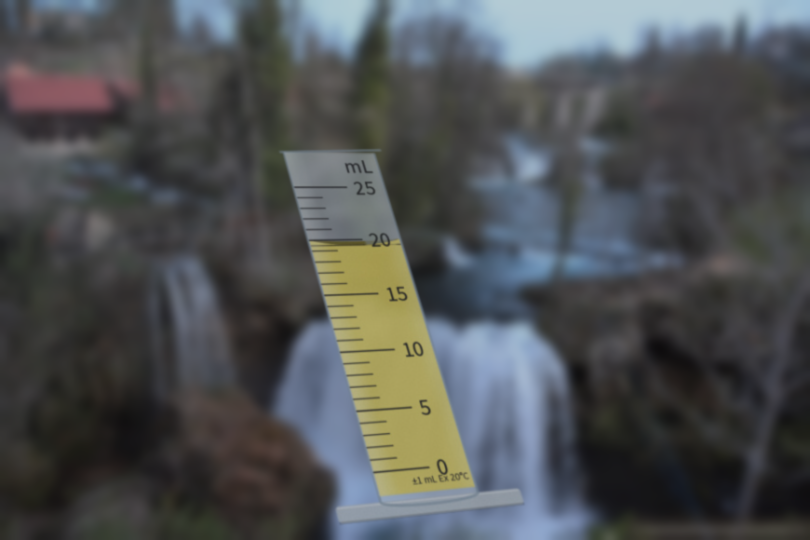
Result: 19.5 (mL)
